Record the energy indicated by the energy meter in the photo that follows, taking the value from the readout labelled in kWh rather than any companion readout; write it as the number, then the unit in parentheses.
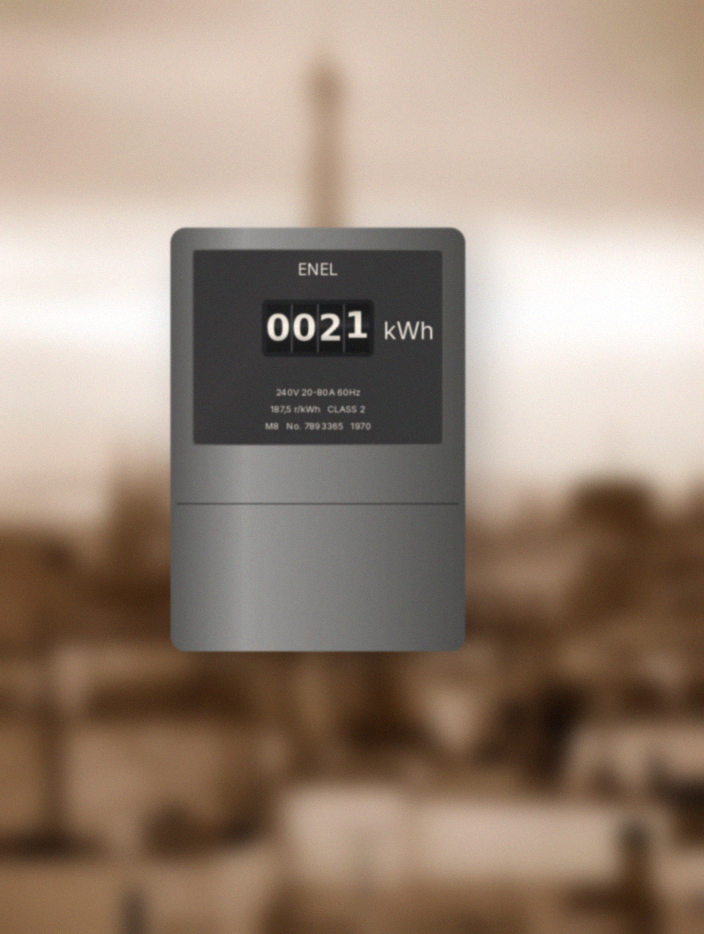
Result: 21 (kWh)
